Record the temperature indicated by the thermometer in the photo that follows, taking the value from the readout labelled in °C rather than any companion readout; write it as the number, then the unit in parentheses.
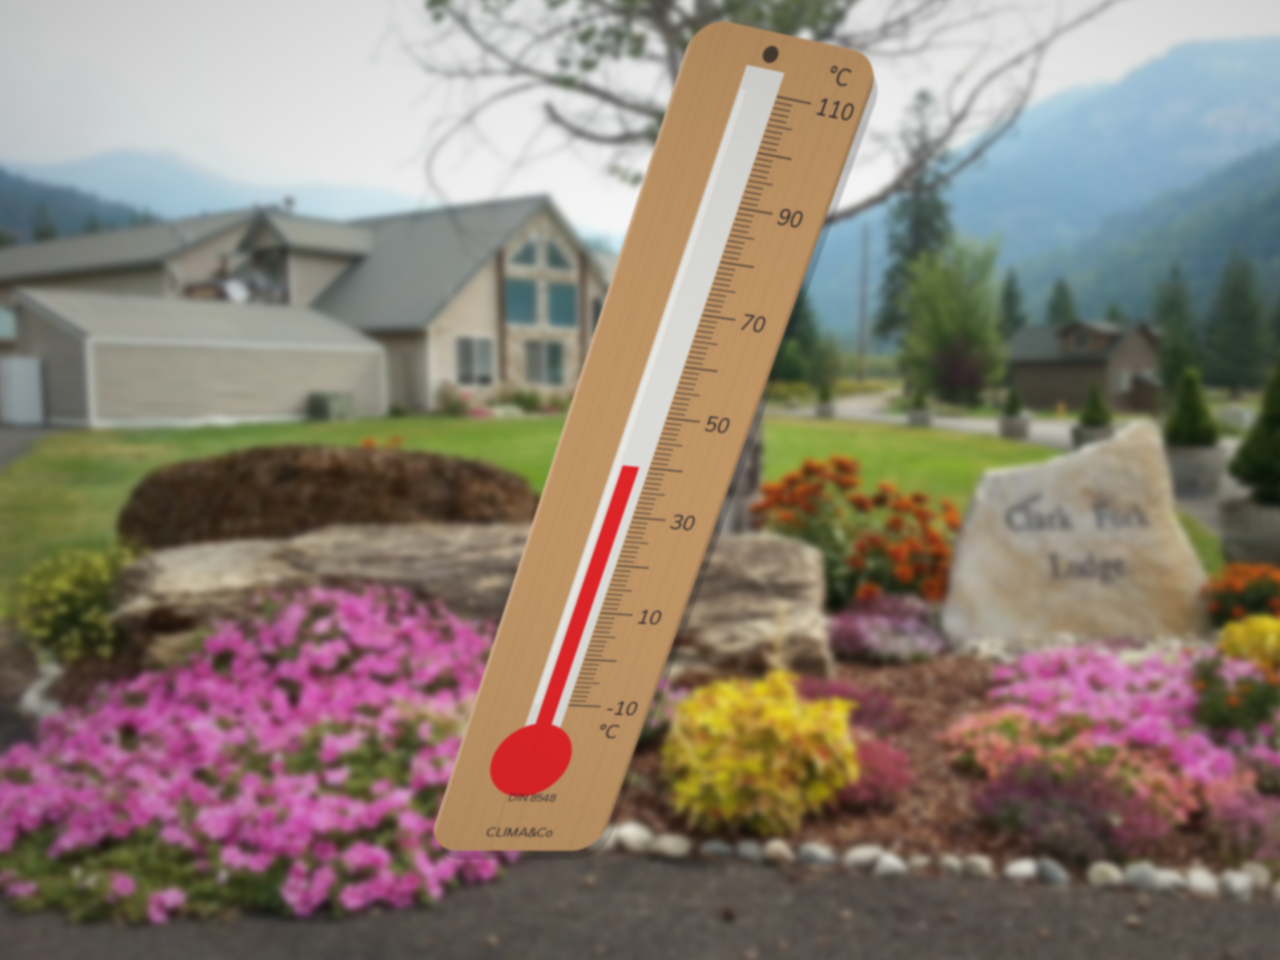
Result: 40 (°C)
